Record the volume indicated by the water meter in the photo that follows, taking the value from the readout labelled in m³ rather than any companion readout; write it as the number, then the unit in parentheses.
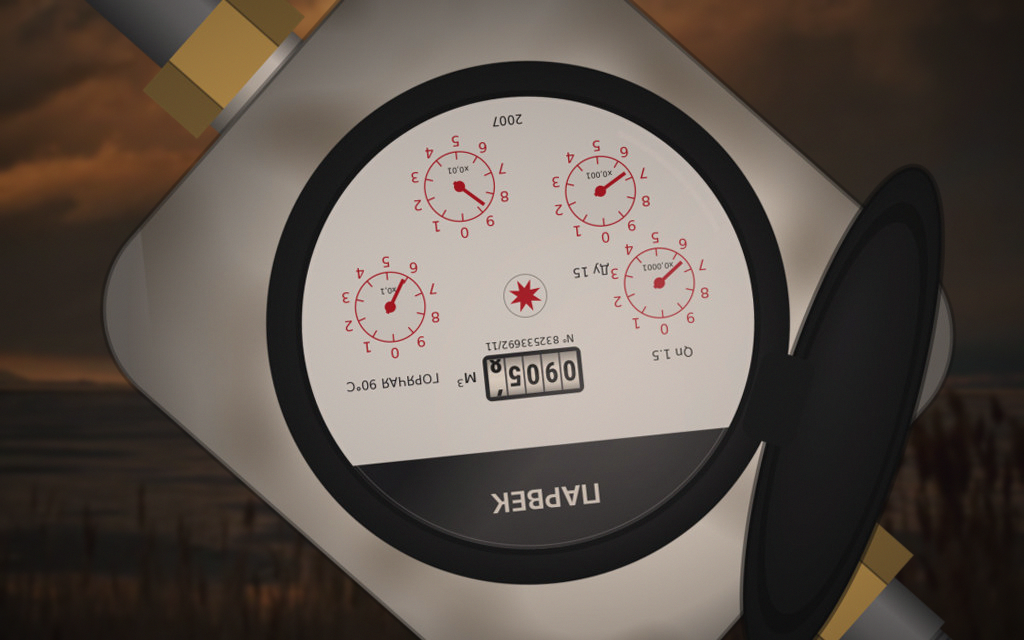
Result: 9057.5866 (m³)
